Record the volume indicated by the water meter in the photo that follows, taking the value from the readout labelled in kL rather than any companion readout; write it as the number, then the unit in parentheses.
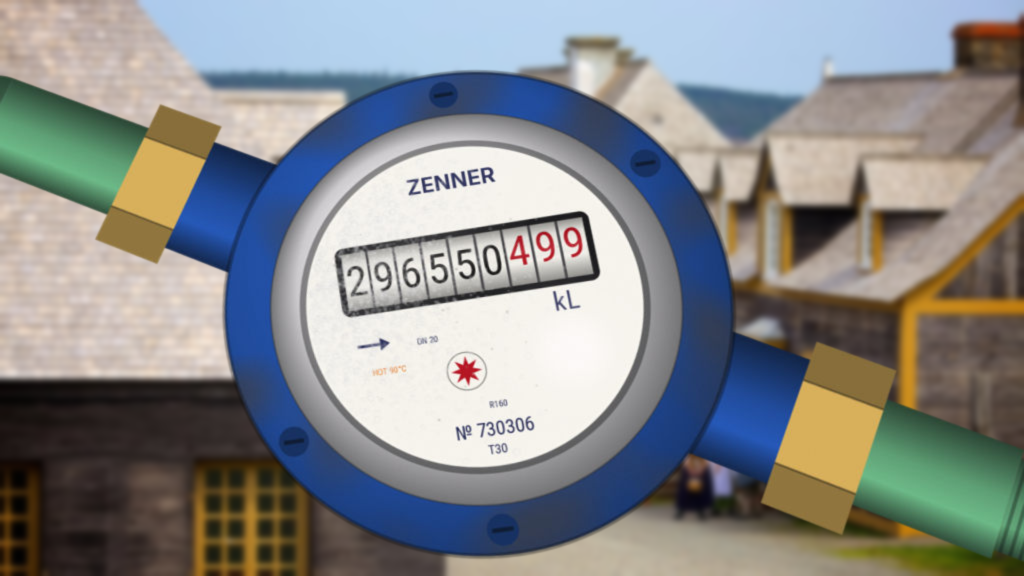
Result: 296550.499 (kL)
